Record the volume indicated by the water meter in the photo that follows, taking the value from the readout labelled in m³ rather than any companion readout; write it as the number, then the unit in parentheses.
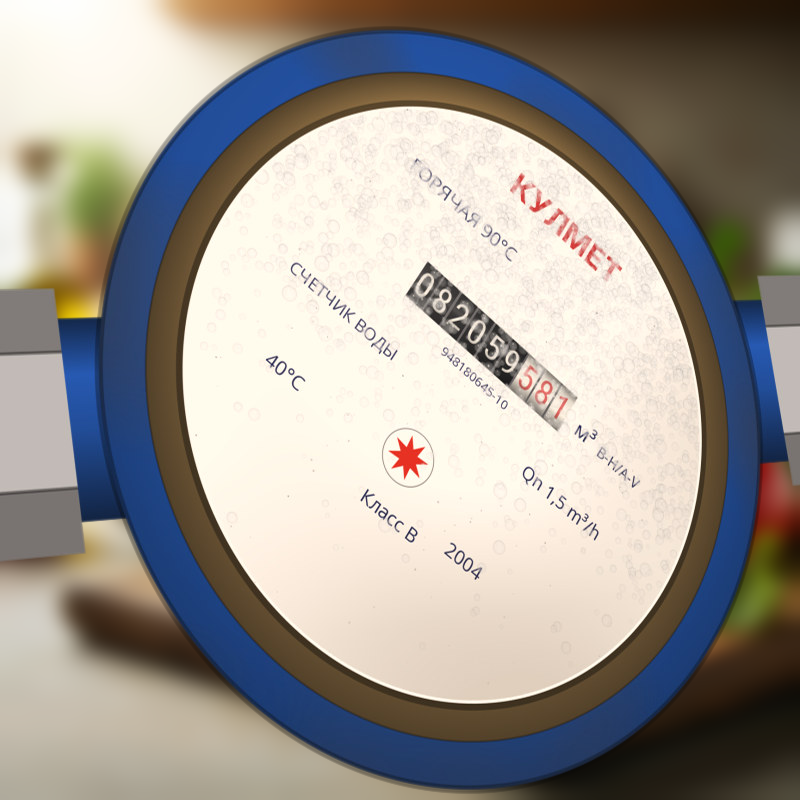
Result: 82059.581 (m³)
